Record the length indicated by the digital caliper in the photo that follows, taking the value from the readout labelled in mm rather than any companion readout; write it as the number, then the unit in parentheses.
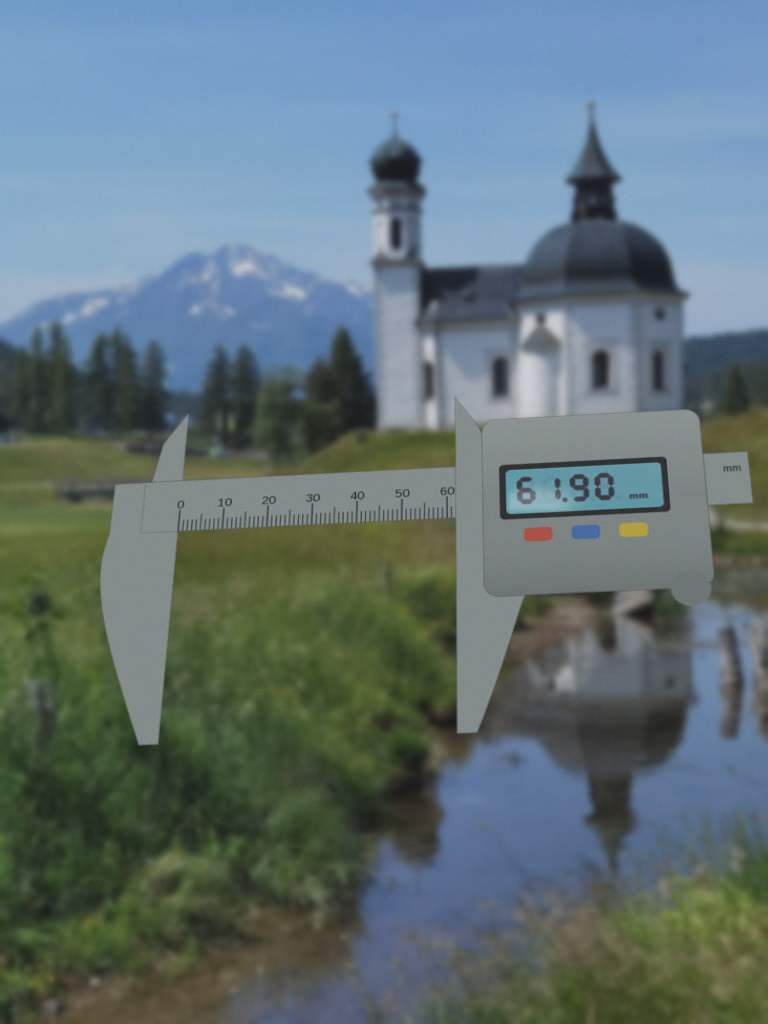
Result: 61.90 (mm)
